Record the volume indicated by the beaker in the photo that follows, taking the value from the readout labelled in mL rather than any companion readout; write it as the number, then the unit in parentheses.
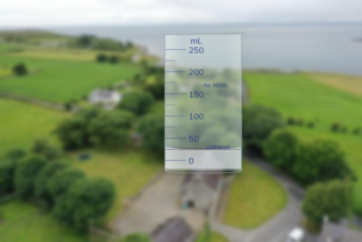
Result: 25 (mL)
